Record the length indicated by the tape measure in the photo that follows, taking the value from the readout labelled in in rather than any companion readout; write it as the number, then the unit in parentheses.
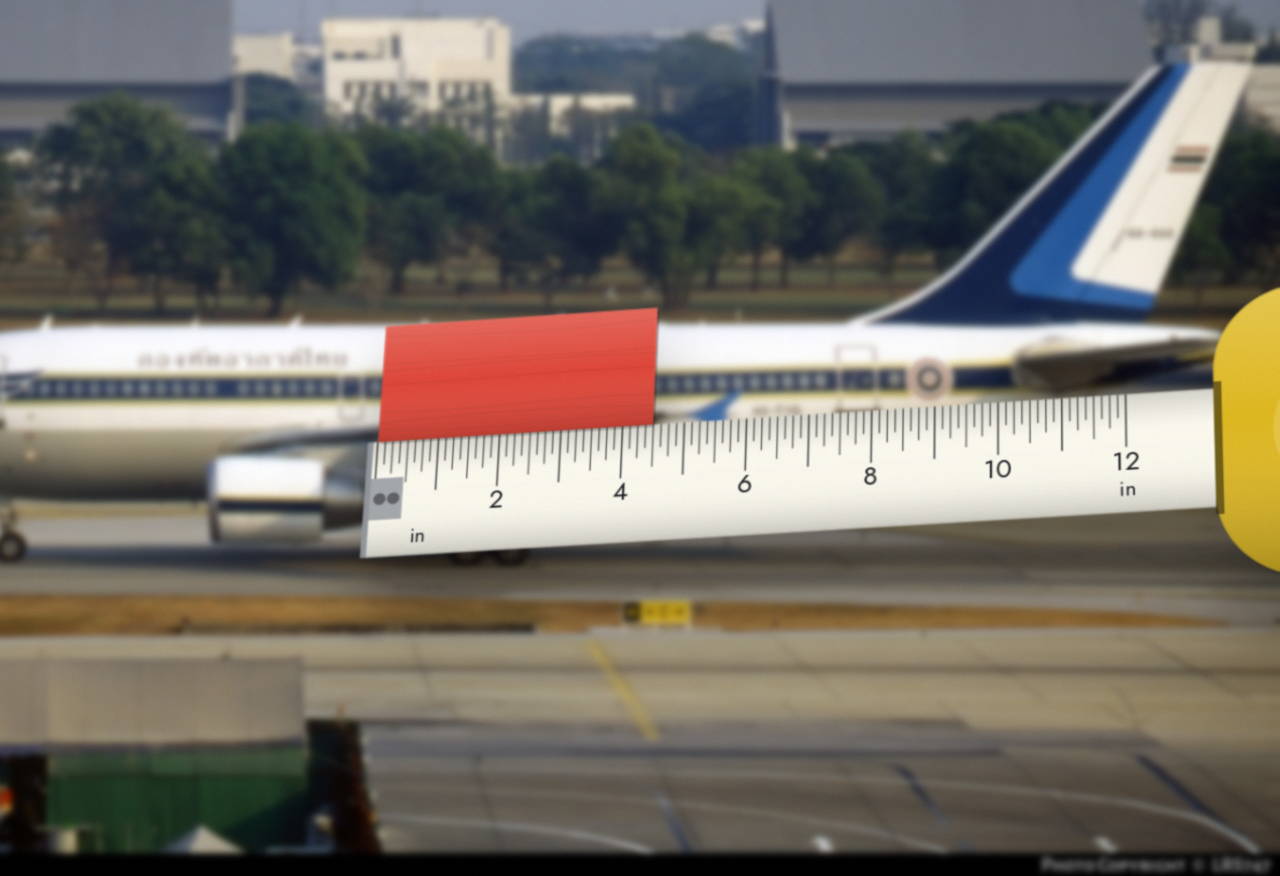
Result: 4.5 (in)
